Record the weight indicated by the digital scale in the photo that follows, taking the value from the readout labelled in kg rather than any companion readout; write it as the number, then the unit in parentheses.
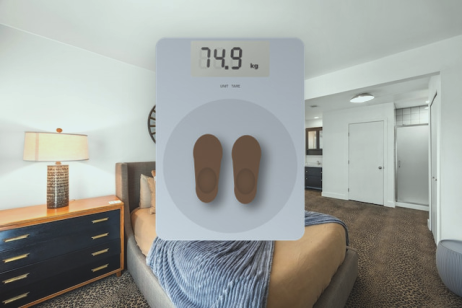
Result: 74.9 (kg)
